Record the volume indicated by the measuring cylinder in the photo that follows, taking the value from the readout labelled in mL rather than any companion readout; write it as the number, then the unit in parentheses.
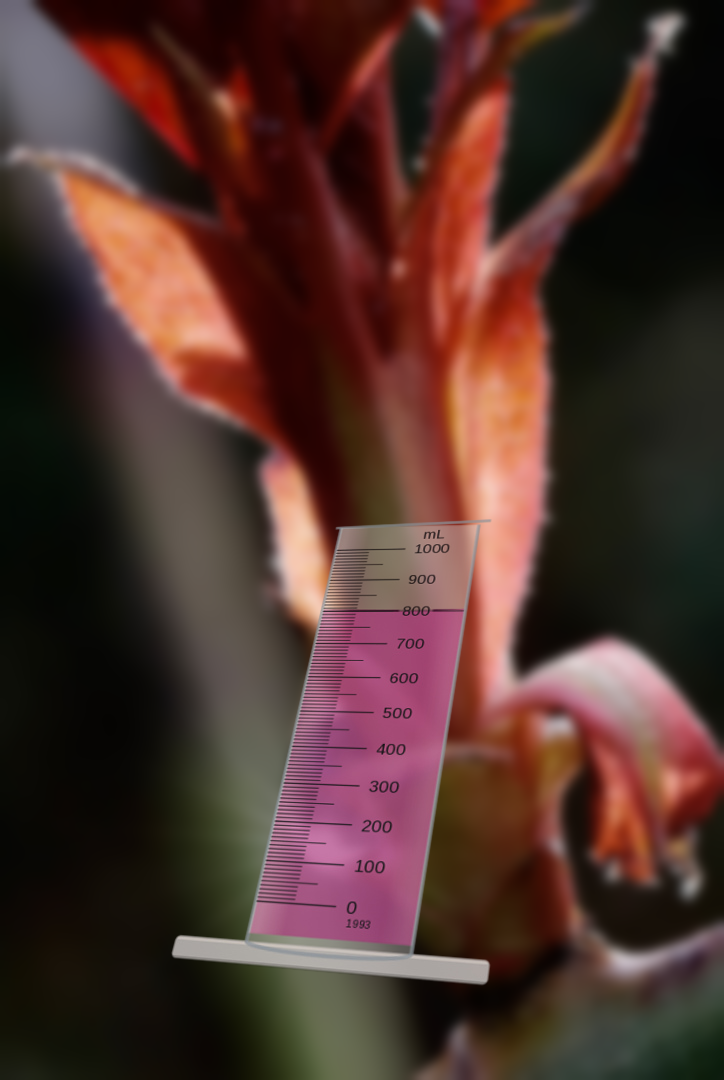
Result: 800 (mL)
